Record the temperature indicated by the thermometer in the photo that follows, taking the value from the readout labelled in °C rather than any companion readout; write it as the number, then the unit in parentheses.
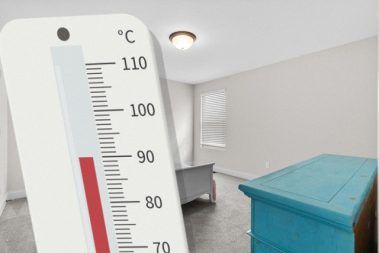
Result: 90 (°C)
